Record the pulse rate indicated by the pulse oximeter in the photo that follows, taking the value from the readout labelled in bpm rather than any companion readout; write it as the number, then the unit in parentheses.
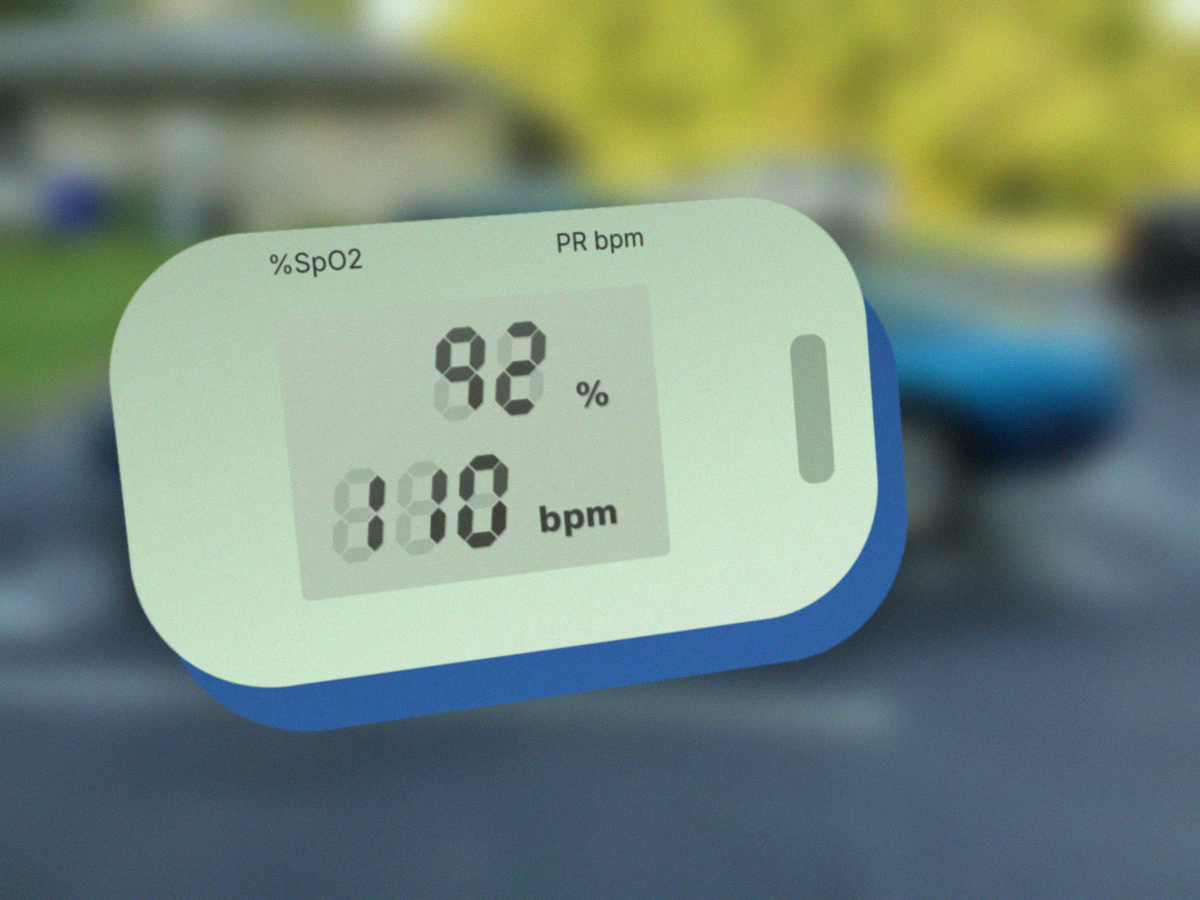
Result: 110 (bpm)
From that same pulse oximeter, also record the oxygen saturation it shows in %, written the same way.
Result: 92 (%)
